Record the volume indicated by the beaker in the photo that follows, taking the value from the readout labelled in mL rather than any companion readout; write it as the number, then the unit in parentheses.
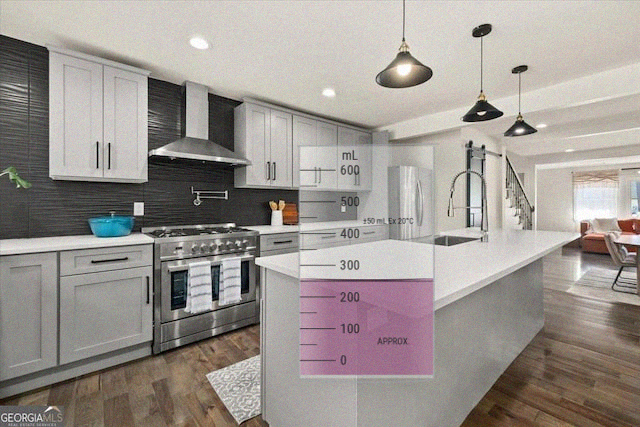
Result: 250 (mL)
